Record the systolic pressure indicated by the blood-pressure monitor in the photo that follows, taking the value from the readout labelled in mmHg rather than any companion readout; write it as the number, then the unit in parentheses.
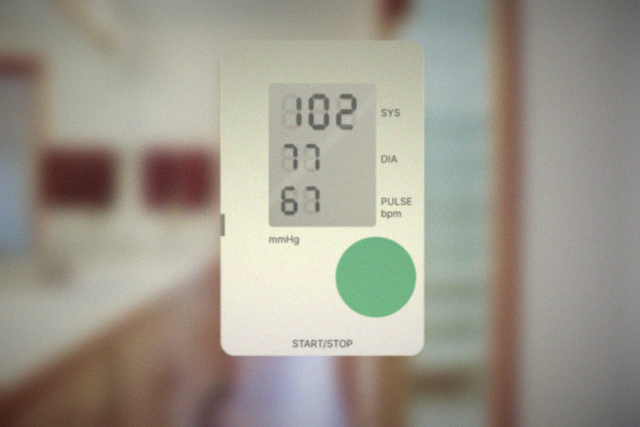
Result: 102 (mmHg)
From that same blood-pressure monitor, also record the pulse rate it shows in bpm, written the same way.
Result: 67 (bpm)
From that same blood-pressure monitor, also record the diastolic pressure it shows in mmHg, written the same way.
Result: 77 (mmHg)
